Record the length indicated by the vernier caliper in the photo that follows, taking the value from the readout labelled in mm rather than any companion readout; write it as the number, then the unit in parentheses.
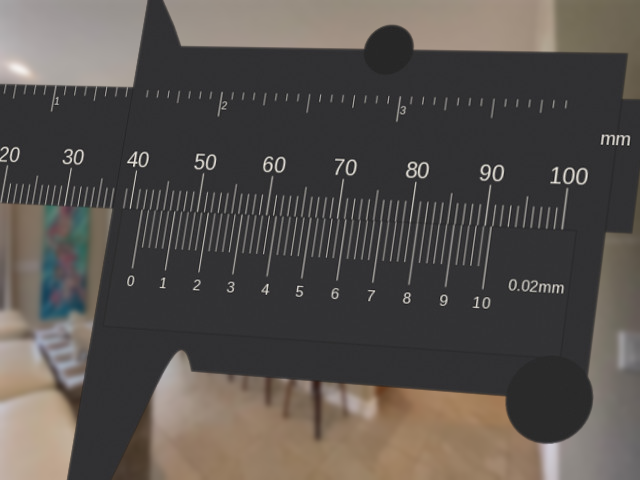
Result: 41.8 (mm)
